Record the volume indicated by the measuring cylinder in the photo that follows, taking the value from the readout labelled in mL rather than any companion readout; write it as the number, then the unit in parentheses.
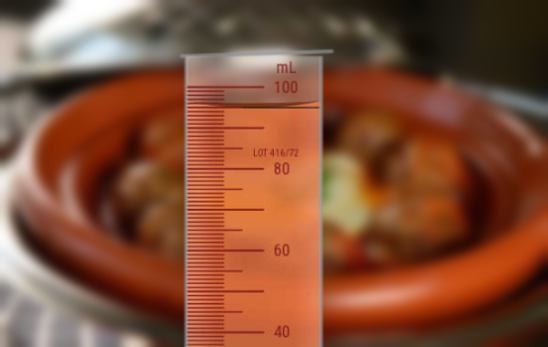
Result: 95 (mL)
